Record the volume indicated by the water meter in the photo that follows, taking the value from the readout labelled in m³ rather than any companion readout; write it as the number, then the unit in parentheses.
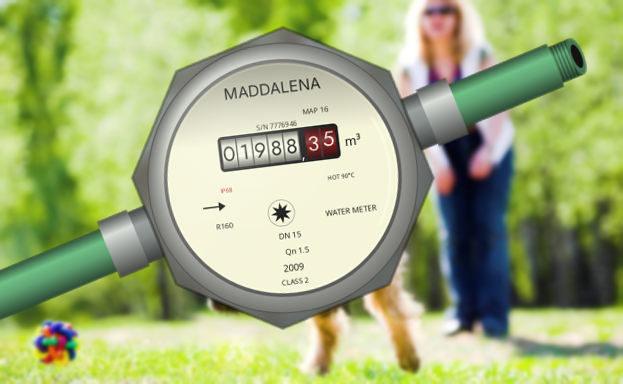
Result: 1988.35 (m³)
